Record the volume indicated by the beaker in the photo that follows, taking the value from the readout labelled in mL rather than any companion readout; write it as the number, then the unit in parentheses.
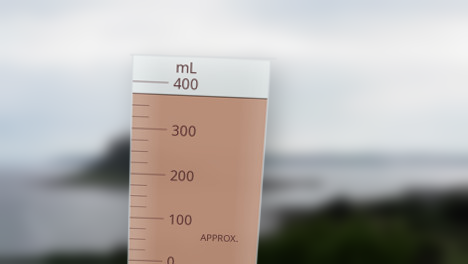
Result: 375 (mL)
